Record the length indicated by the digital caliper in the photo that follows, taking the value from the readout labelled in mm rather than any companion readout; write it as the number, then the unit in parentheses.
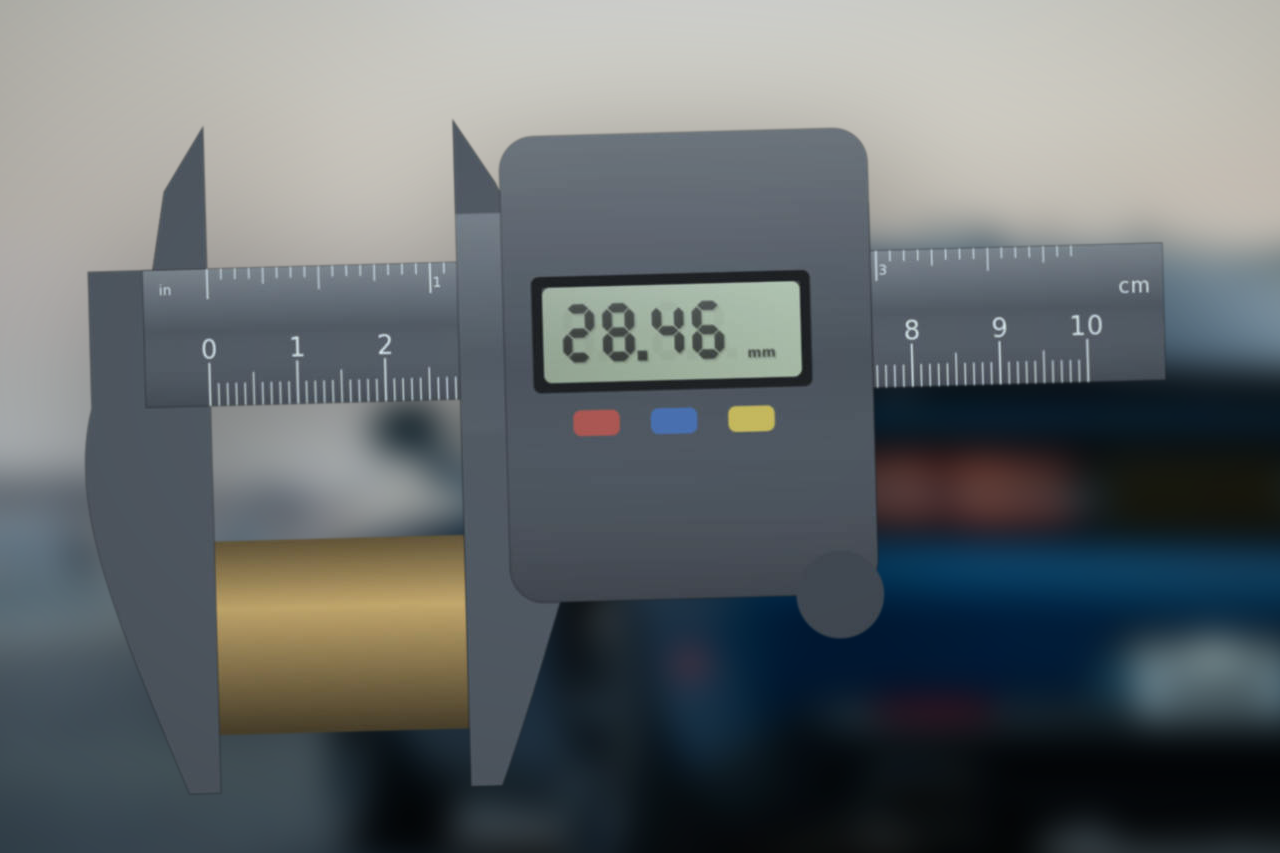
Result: 28.46 (mm)
